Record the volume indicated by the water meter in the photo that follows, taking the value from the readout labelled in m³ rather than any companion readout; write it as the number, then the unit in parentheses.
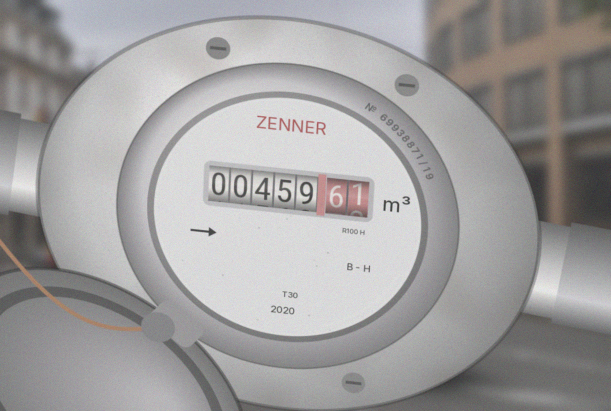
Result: 459.61 (m³)
